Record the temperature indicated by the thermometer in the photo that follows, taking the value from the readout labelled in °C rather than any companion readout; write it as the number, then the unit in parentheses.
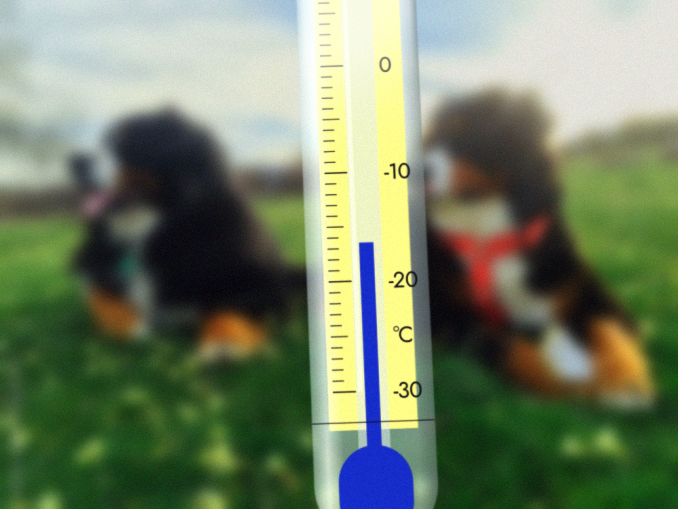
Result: -16.5 (°C)
